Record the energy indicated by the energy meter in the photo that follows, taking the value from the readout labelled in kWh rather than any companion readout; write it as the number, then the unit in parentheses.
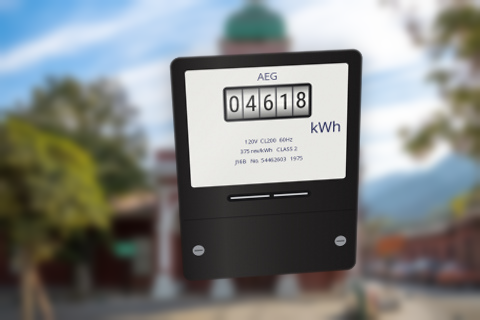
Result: 4618 (kWh)
